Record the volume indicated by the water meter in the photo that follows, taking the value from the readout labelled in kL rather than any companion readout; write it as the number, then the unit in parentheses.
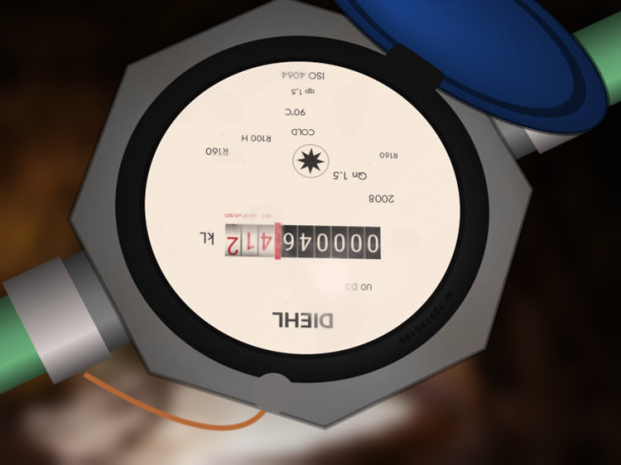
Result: 46.412 (kL)
